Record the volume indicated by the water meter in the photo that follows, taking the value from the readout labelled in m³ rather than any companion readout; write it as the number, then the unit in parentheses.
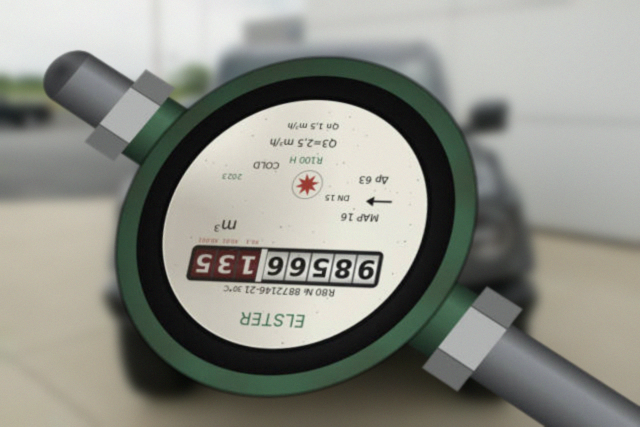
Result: 98566.135 (m³)
